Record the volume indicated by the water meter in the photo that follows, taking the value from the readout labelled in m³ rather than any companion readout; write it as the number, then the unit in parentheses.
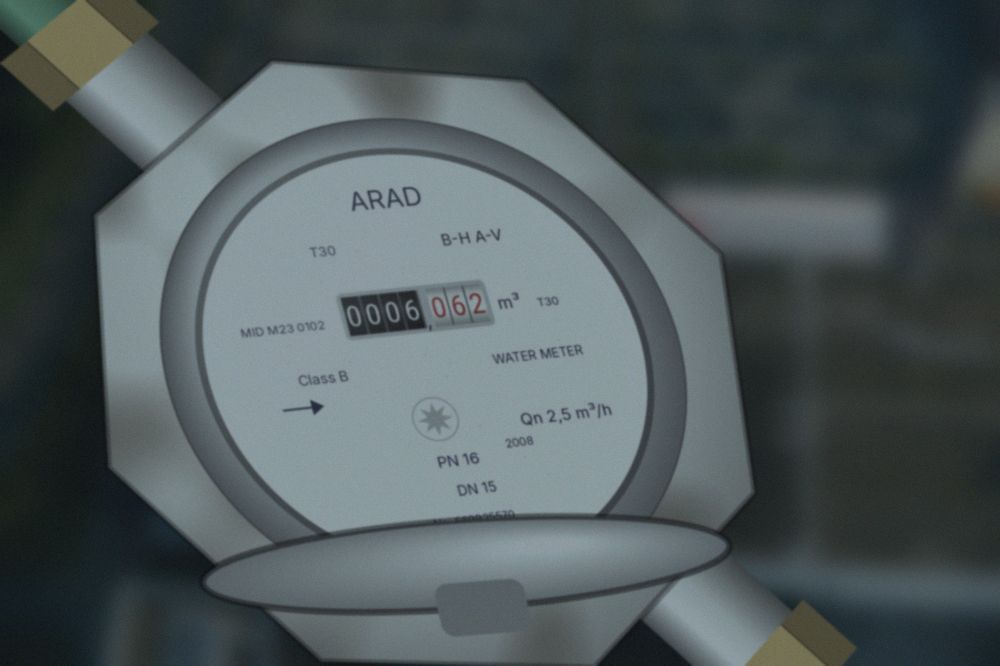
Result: 6.062 (m³)
